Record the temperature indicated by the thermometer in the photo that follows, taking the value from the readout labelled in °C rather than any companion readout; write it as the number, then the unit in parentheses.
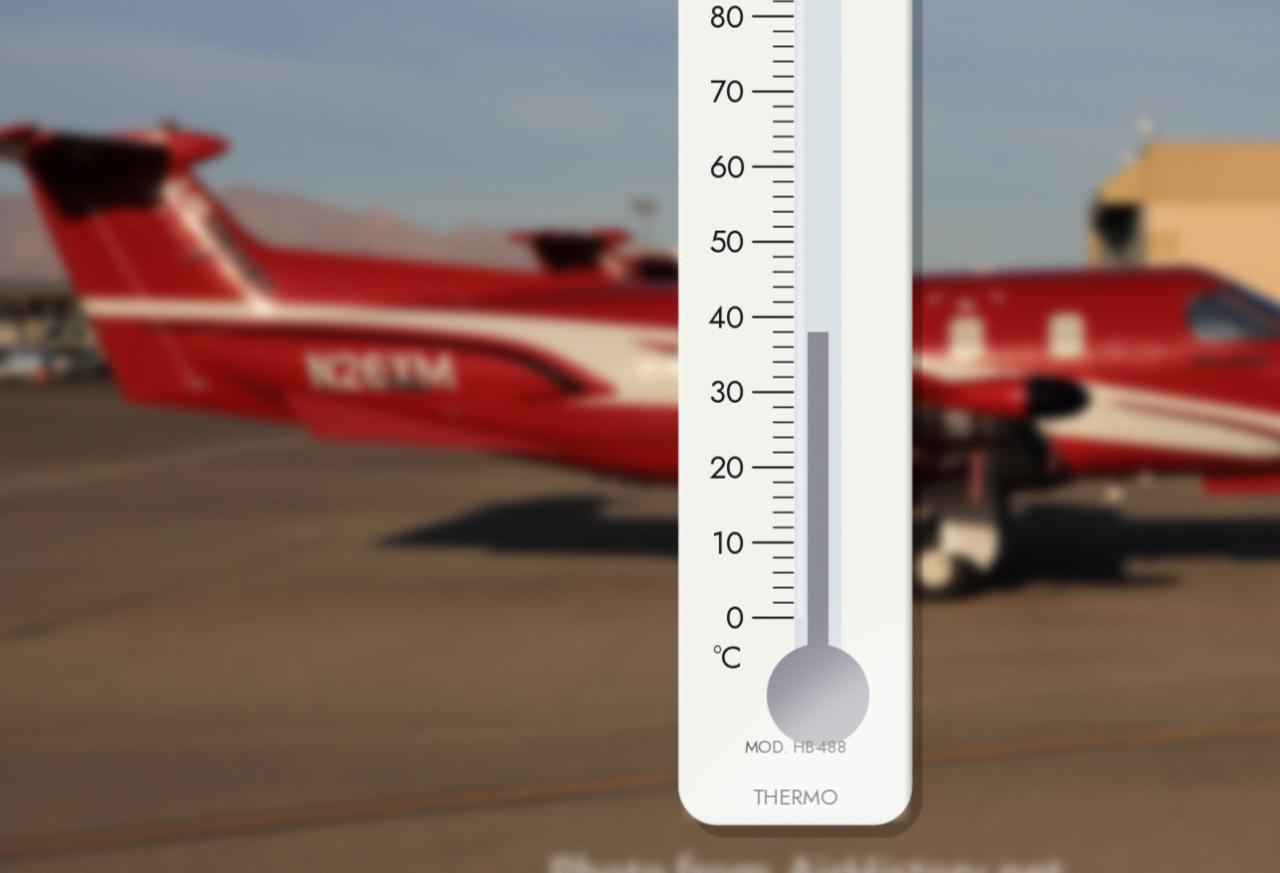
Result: 38 (°C)
